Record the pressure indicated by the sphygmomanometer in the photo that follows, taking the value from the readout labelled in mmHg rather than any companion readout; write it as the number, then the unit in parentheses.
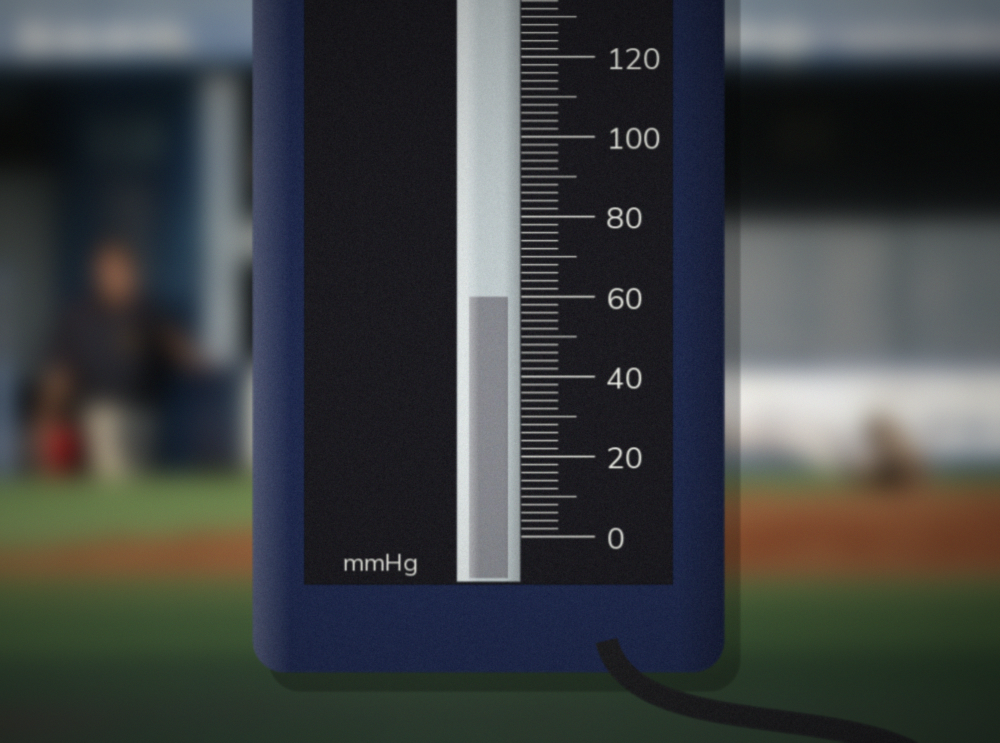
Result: 60 (mmHg)
